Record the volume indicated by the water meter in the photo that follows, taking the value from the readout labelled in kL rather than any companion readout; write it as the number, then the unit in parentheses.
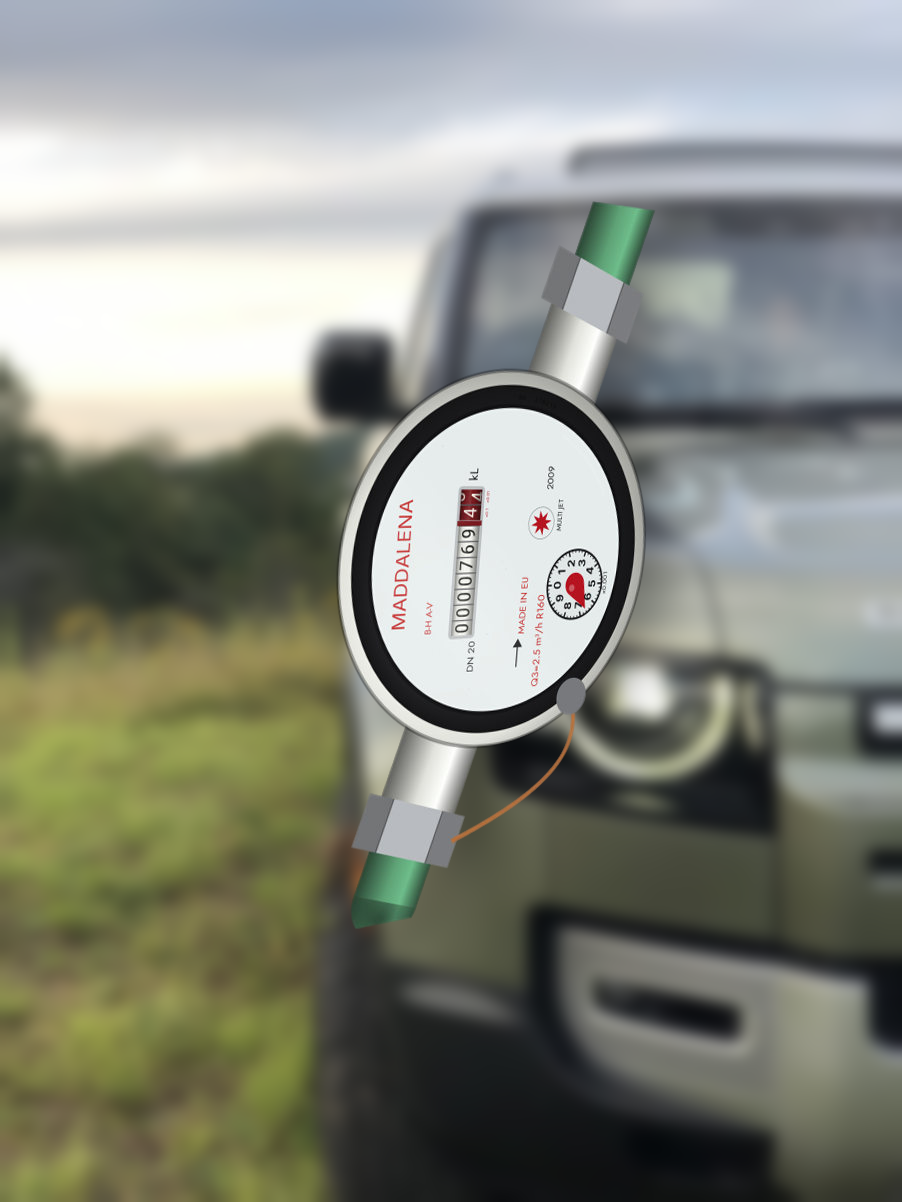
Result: 769.436 (kL)
